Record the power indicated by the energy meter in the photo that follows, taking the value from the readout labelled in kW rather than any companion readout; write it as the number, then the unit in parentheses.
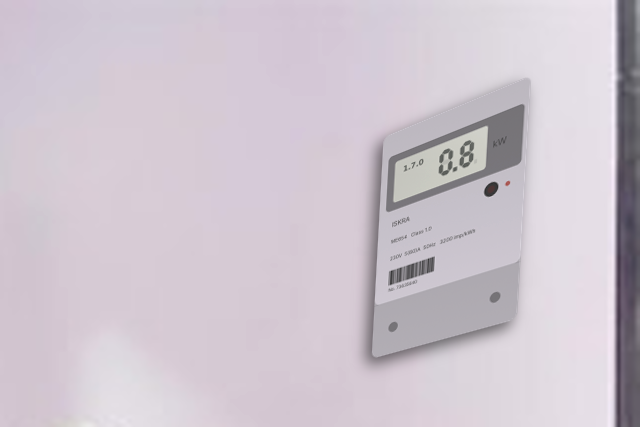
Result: 0.8 (kW)
